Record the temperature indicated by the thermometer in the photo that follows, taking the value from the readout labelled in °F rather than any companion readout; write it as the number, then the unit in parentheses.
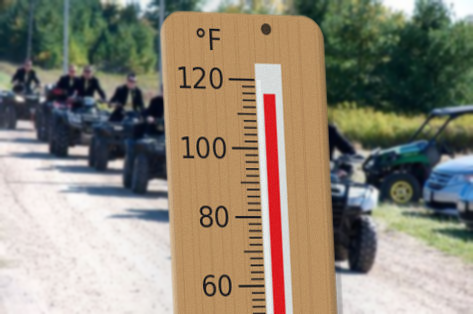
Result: 116 (°F)
